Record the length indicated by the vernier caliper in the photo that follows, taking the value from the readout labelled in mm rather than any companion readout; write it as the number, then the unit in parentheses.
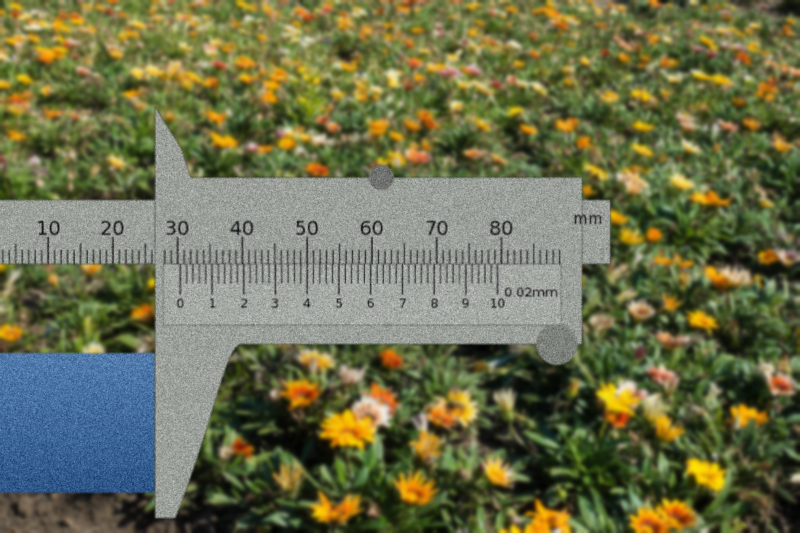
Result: 30.4 (mm)
